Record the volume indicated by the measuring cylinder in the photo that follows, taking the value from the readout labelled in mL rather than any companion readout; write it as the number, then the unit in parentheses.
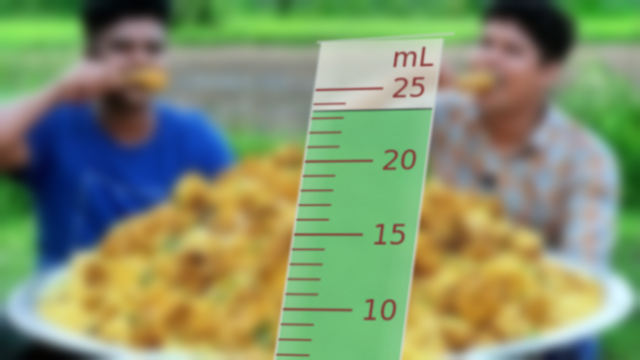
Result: 23.5 (mL)
